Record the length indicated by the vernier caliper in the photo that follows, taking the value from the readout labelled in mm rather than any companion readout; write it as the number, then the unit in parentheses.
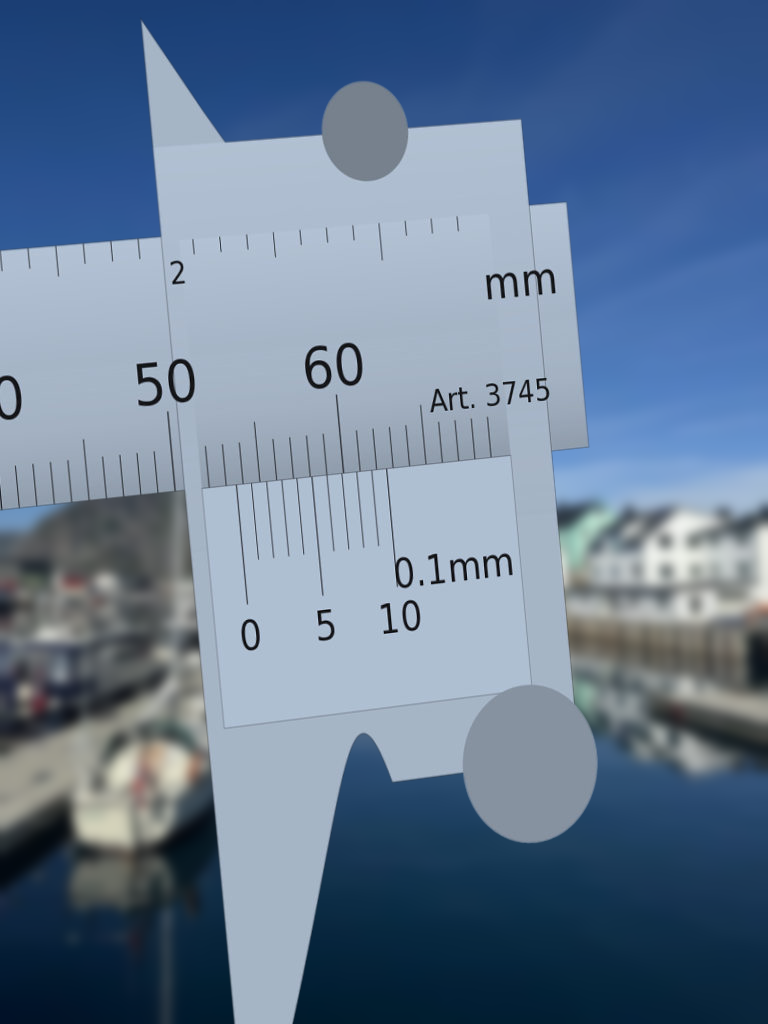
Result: 53.6 (mm)
